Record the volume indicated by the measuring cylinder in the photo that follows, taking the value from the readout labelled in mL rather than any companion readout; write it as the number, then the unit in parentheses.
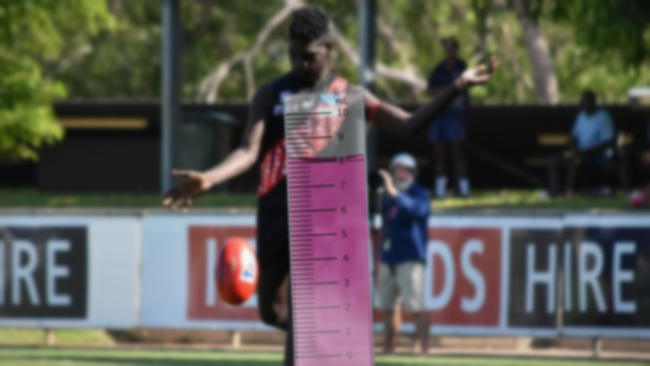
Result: 8 (mL)
